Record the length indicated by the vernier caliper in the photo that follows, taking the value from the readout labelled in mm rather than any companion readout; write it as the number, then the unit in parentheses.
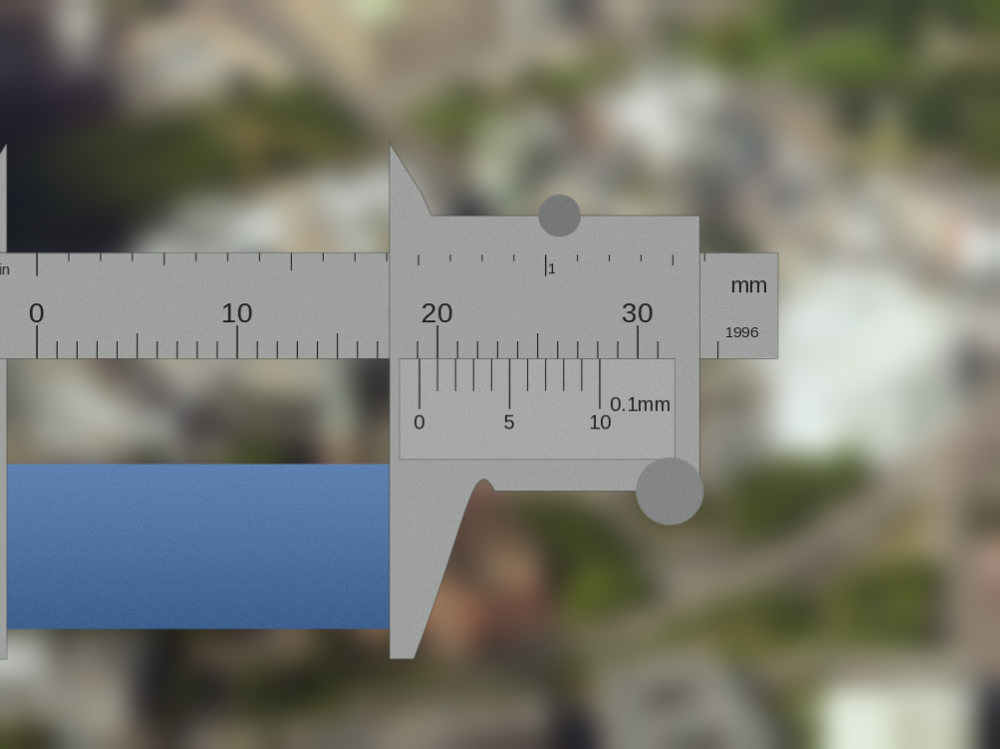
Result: 19.1 (mm)
